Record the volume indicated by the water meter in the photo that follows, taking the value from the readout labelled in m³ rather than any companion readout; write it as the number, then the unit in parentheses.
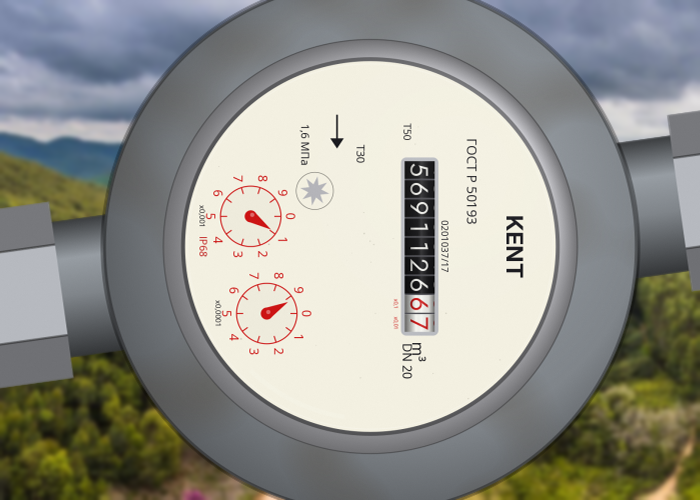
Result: 5691126.6709 (m³)
